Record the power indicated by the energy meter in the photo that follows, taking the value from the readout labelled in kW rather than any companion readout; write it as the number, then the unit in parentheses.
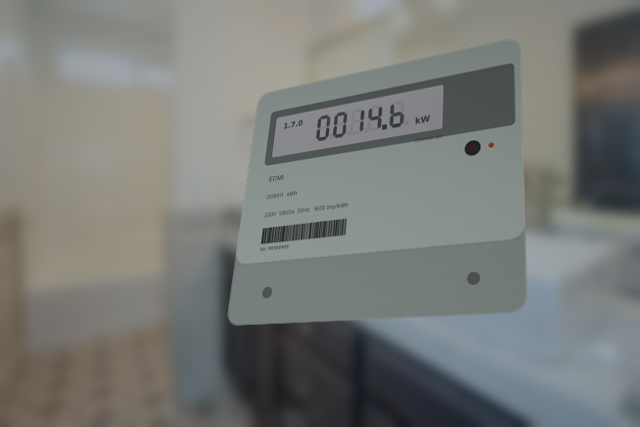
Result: 14.6 (kW)
